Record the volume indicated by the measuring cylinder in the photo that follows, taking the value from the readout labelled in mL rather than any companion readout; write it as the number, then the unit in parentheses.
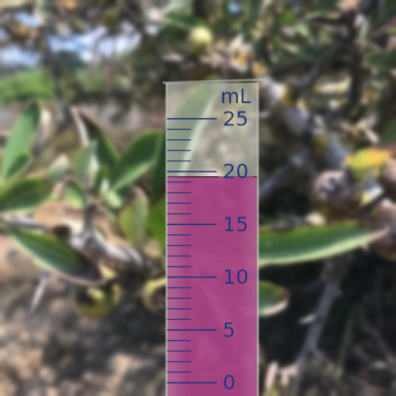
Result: 19.5 (mL)
